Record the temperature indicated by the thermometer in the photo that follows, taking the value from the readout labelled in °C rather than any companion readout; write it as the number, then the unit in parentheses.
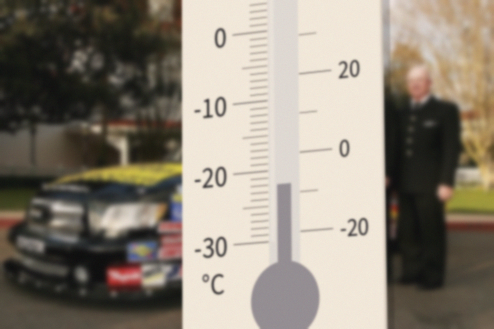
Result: -22 (°C)
